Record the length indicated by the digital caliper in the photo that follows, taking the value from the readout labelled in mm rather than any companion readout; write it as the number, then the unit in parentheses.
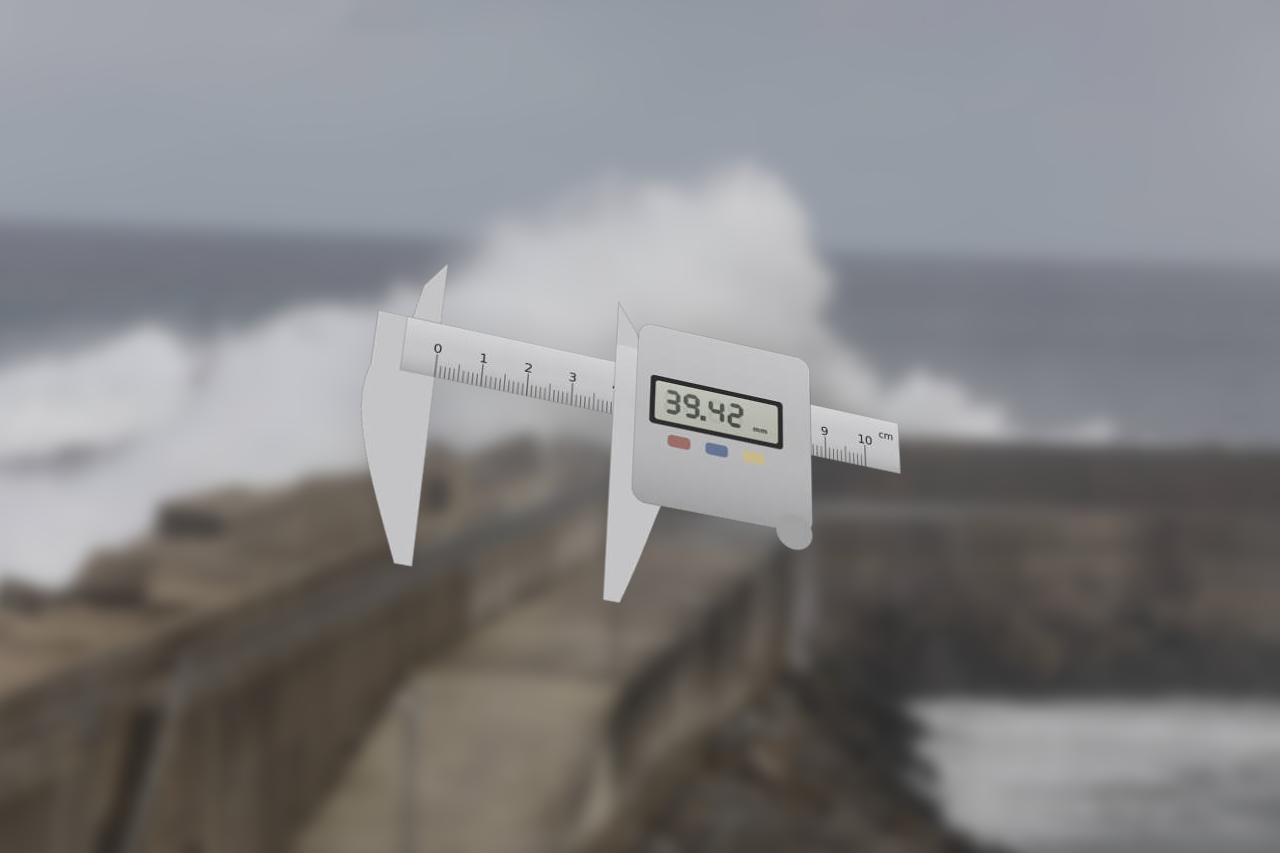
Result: 39.42 (mm)
